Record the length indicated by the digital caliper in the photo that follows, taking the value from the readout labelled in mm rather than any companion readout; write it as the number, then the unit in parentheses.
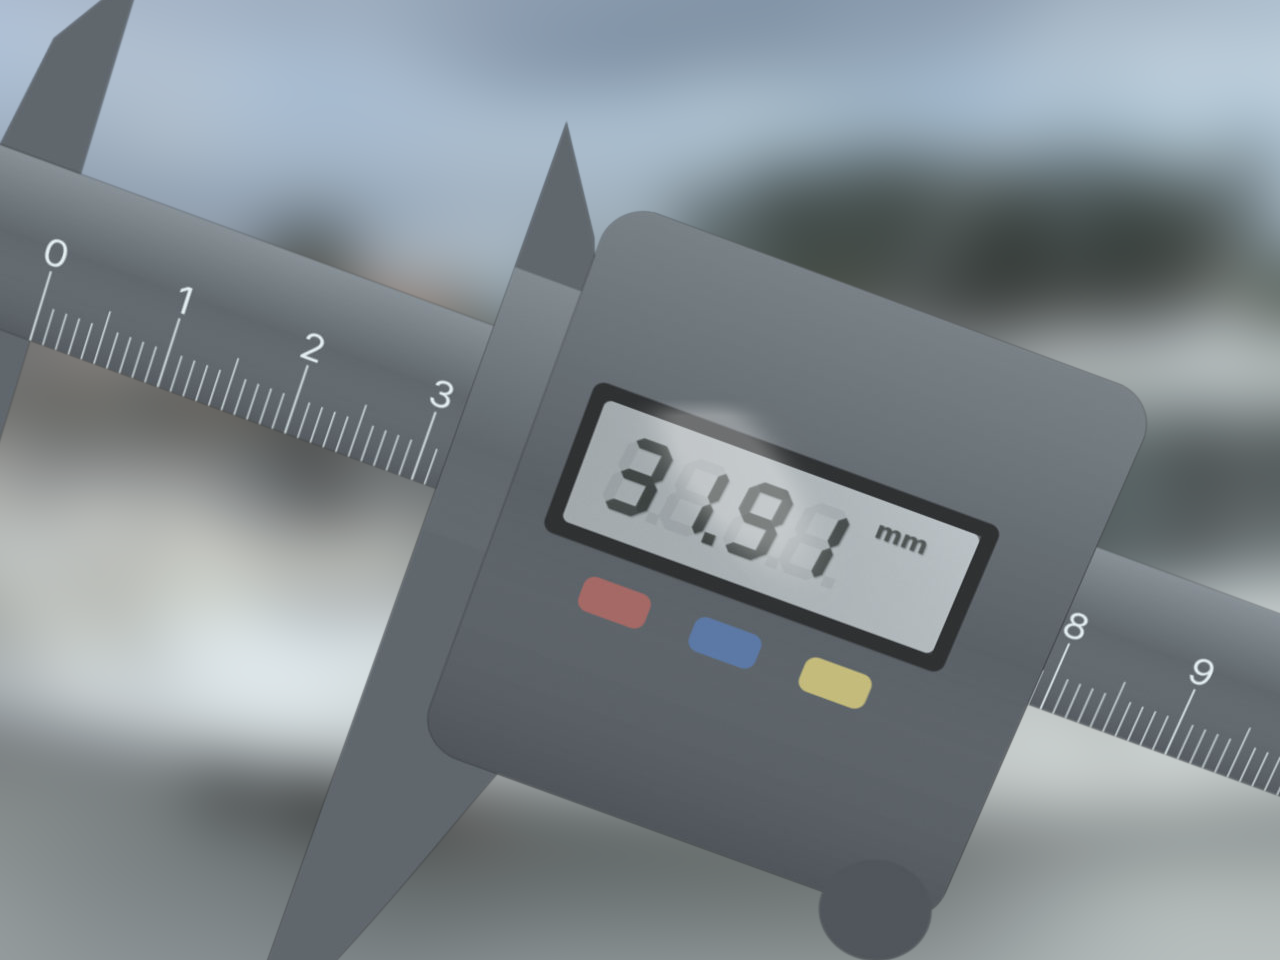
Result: 31.91 (mm)
